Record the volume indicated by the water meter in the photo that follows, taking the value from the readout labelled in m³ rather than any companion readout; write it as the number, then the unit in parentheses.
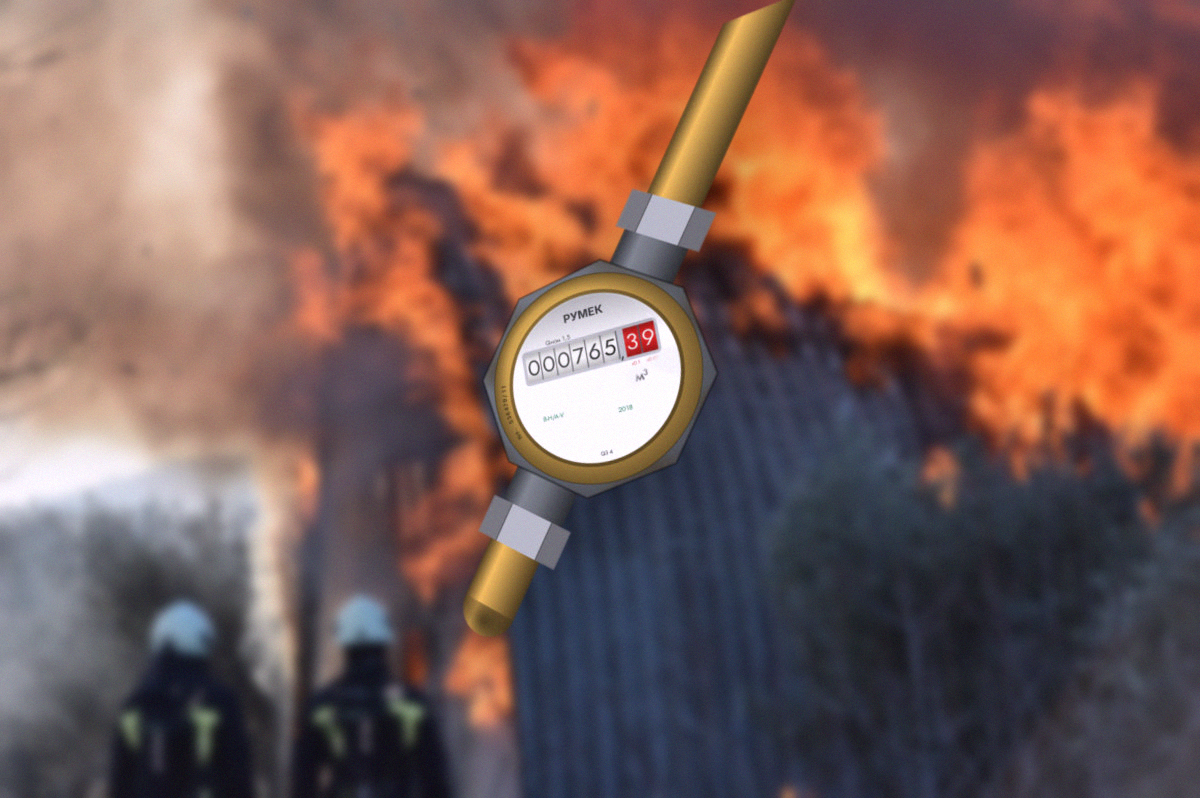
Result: 765.39 (m³)
